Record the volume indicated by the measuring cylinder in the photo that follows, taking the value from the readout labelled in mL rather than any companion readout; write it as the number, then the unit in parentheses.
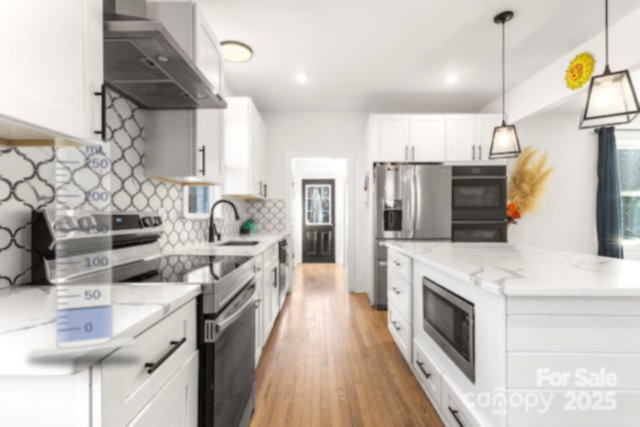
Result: 30 (mL)
